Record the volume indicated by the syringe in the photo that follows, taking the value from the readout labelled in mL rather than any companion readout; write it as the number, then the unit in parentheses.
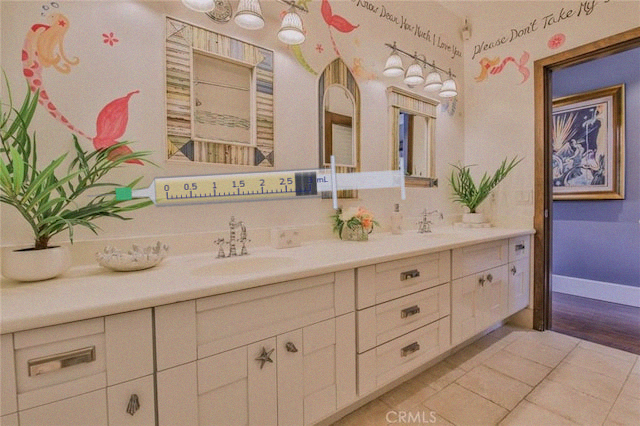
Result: 2.7 (mL)
